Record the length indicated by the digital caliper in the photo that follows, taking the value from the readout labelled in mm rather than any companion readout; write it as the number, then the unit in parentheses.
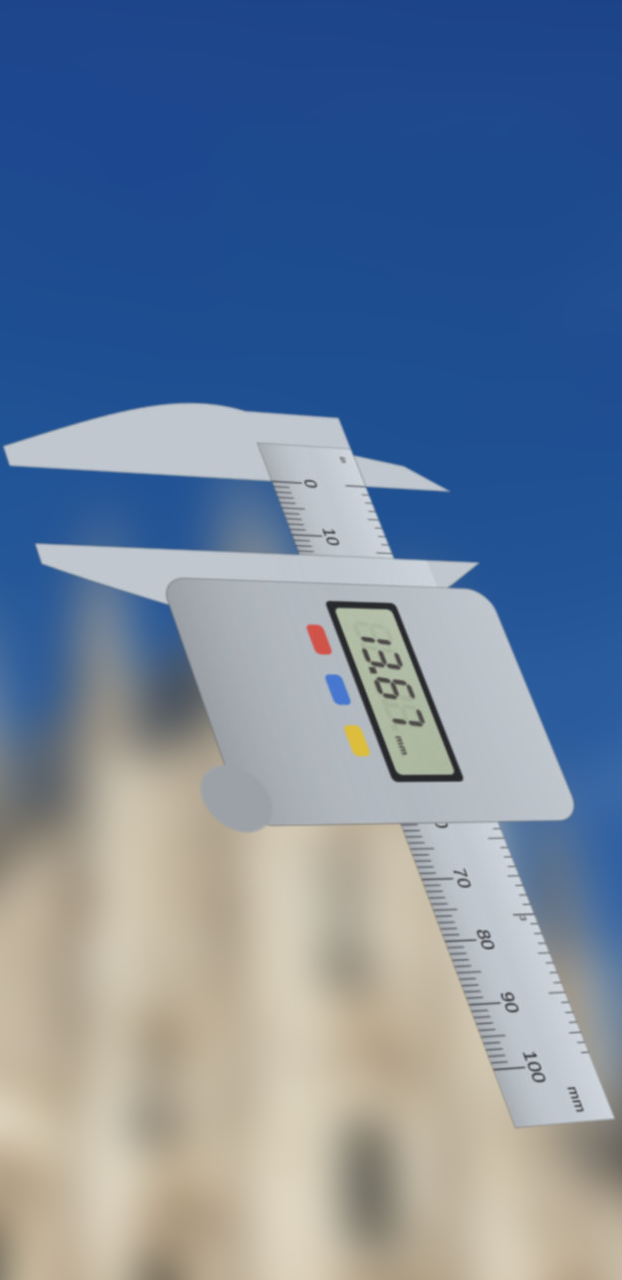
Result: 13.67 (mm)
